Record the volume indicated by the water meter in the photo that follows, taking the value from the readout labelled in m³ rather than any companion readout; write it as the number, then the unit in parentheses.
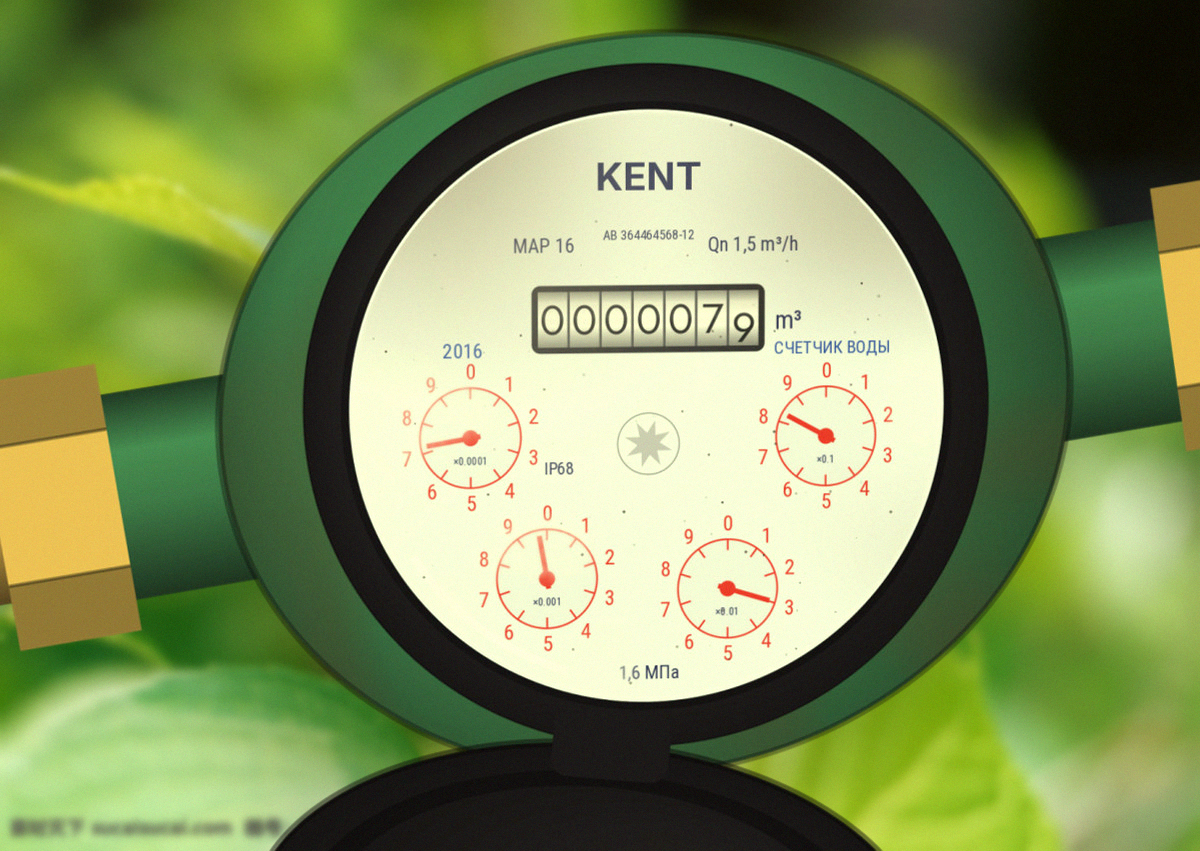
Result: 78.8297 (m³)
